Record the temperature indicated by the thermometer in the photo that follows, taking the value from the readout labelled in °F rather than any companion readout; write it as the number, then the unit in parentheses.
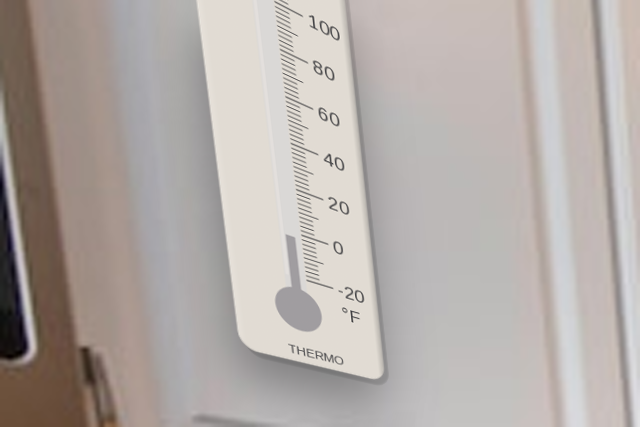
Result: -2 (°F)
